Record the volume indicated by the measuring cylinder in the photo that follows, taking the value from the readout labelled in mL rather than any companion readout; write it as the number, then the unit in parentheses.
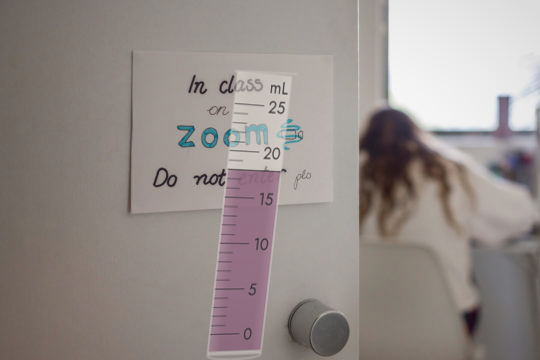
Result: 18 (mL)
